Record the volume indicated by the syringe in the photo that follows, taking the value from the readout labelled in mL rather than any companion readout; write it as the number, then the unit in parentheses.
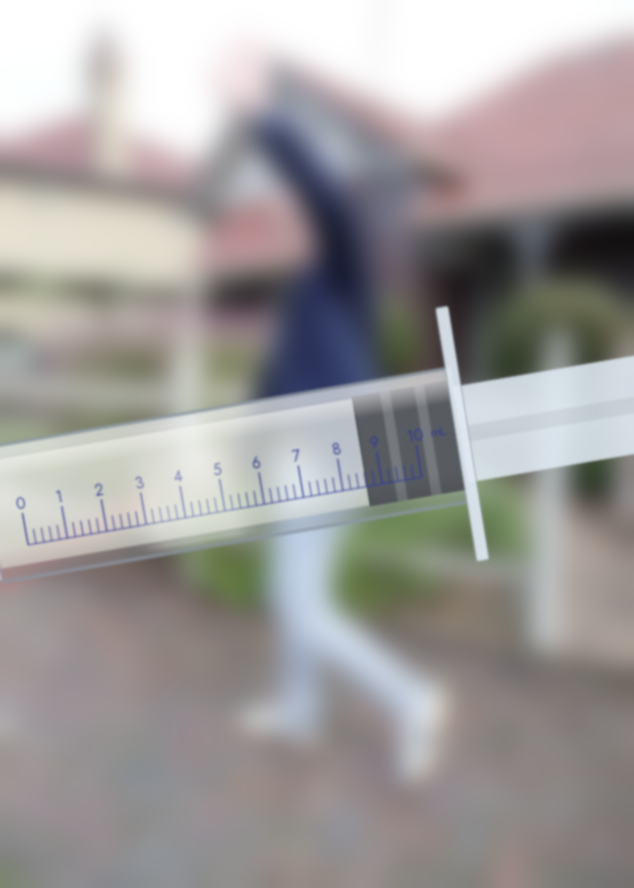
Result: 8.6 (mL)
